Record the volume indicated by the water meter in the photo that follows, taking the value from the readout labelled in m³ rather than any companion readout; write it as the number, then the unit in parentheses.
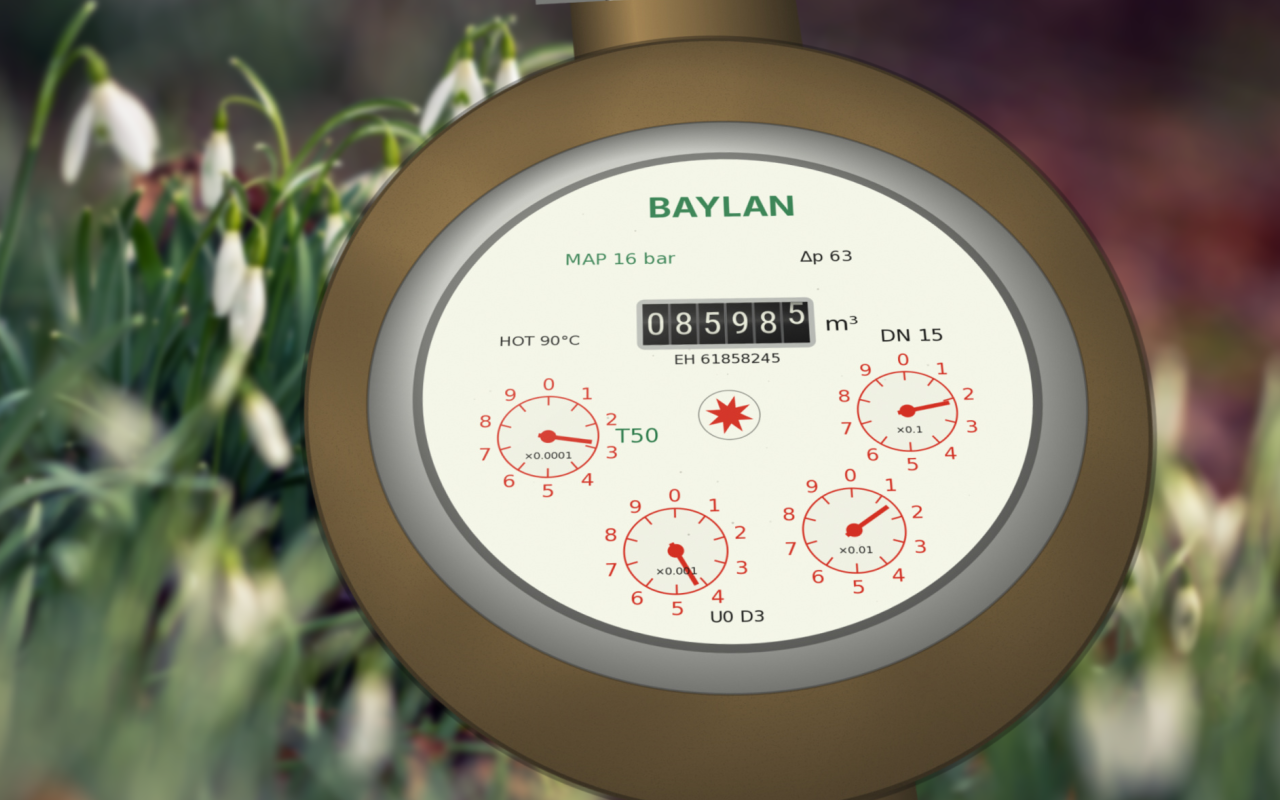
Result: 85985.2142 (m³)
